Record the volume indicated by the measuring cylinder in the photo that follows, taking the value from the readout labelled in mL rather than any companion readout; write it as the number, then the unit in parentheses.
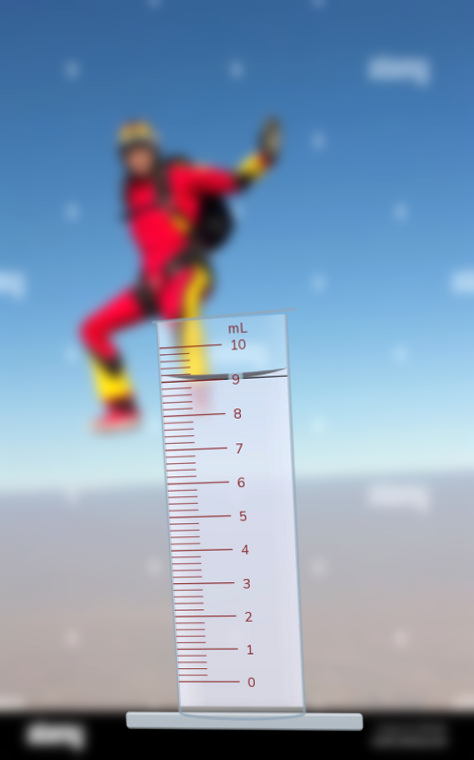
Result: 9 (mL)
